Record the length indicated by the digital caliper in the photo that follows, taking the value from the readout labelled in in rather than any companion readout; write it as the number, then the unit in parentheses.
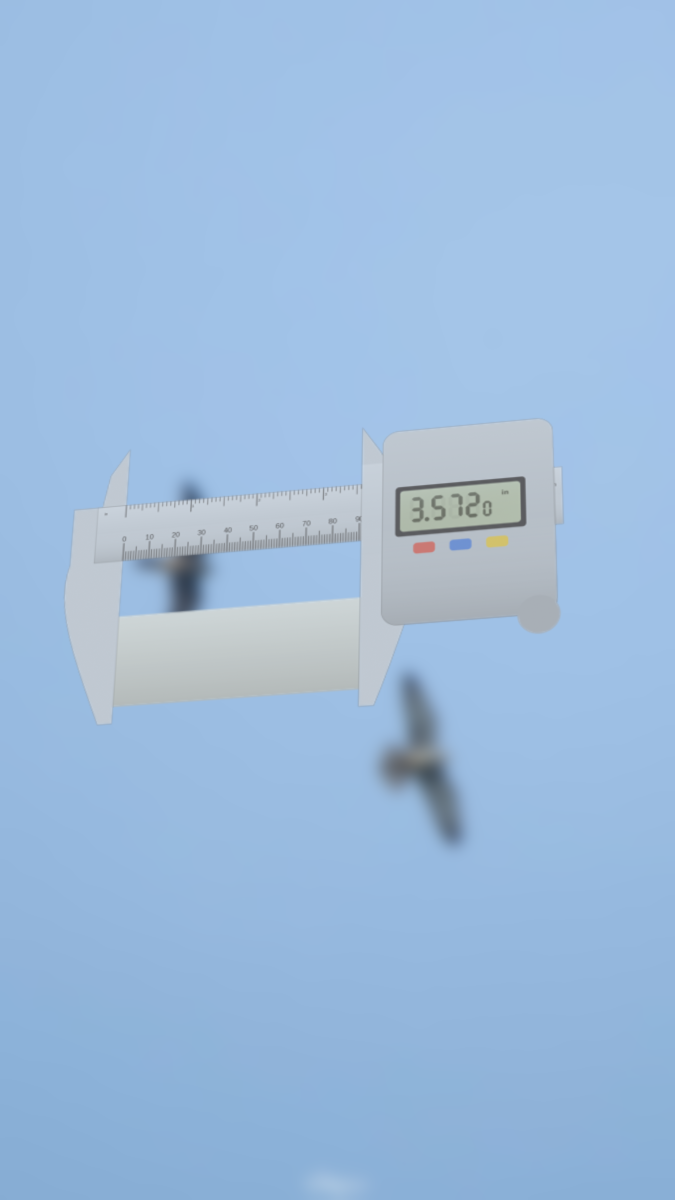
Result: 3.5720 (in)
